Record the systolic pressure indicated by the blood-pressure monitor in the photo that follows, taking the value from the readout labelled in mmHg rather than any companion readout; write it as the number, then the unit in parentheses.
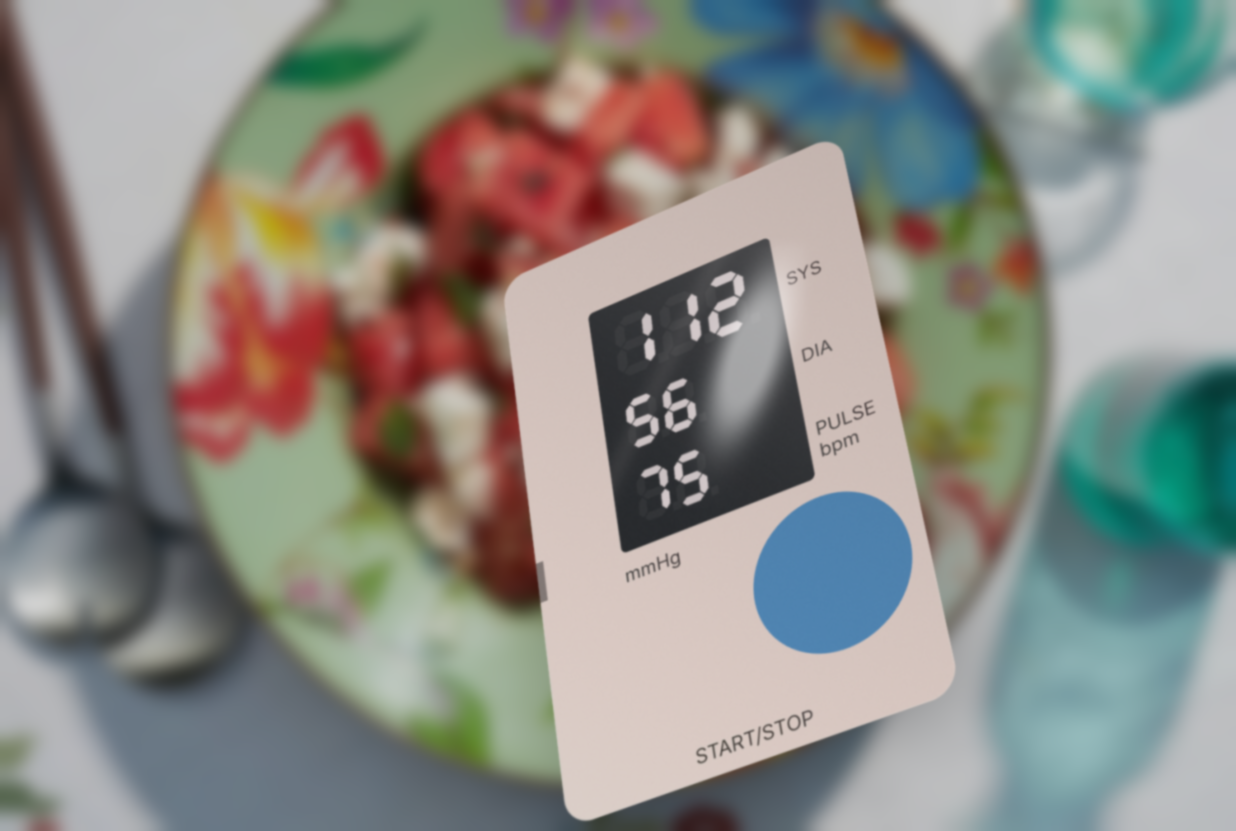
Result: 112 (mmHg)
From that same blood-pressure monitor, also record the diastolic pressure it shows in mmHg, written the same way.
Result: 56 (mmHg)
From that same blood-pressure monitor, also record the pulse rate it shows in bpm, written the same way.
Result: 75 (bpm)
